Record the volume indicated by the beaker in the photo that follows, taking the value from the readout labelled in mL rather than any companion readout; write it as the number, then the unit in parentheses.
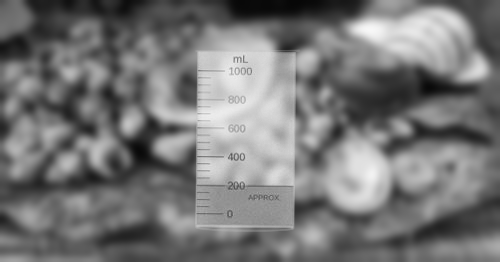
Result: 200 (mL)
